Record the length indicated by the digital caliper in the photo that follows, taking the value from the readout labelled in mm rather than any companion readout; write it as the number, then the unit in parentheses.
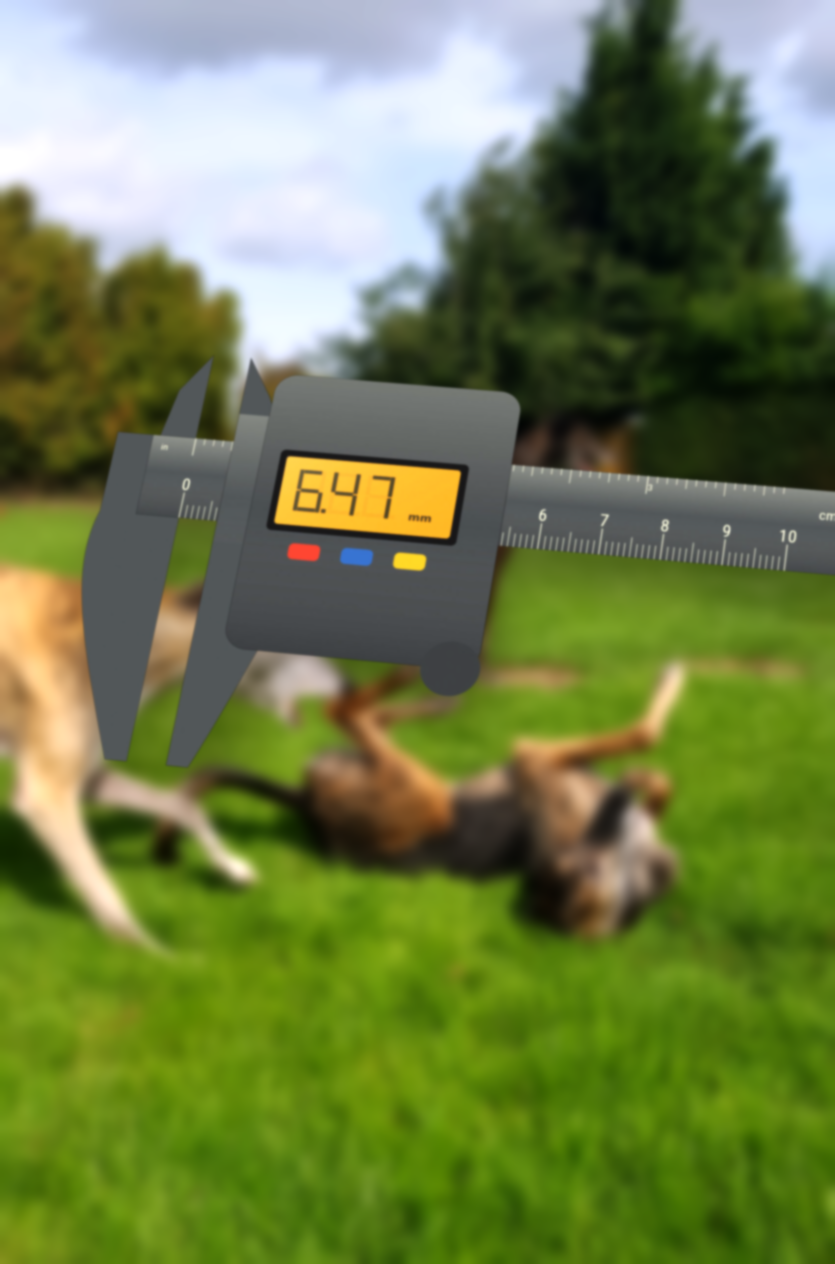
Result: 6.47 (mm)
